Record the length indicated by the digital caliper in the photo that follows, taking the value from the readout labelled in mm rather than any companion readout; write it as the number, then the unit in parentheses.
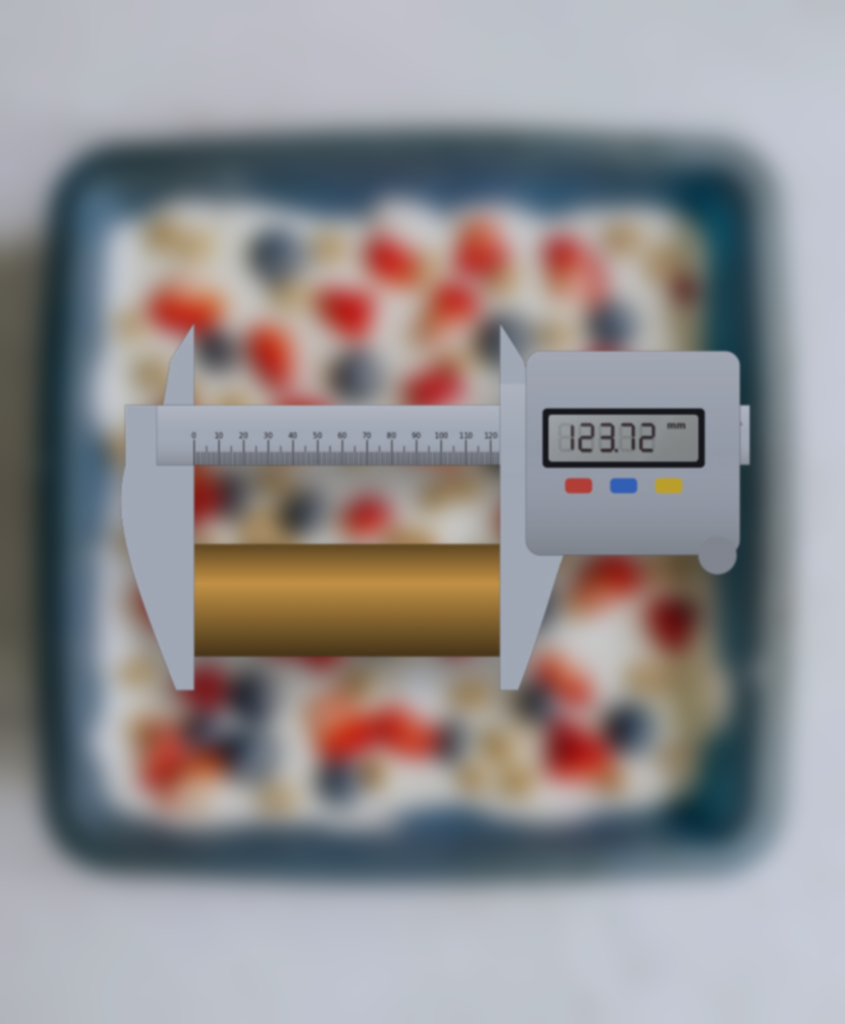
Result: 123.72 (mm)
